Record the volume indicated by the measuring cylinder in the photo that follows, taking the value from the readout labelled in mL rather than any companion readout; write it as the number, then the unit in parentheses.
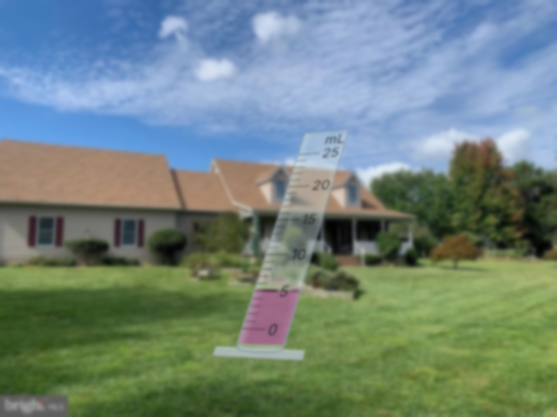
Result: 5 (mL)
